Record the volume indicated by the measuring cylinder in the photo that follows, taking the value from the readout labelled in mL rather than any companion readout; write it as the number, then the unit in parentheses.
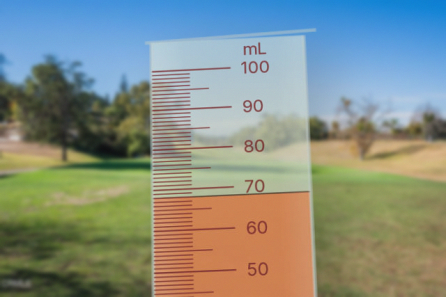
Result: 68 (mL)
